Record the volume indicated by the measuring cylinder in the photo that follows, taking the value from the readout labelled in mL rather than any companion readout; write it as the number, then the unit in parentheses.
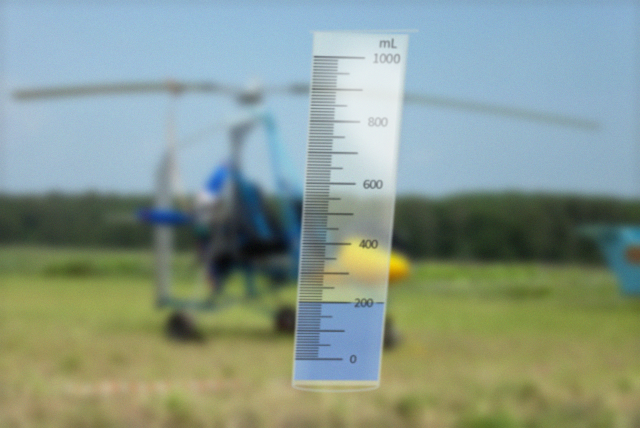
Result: 200 (mL)
